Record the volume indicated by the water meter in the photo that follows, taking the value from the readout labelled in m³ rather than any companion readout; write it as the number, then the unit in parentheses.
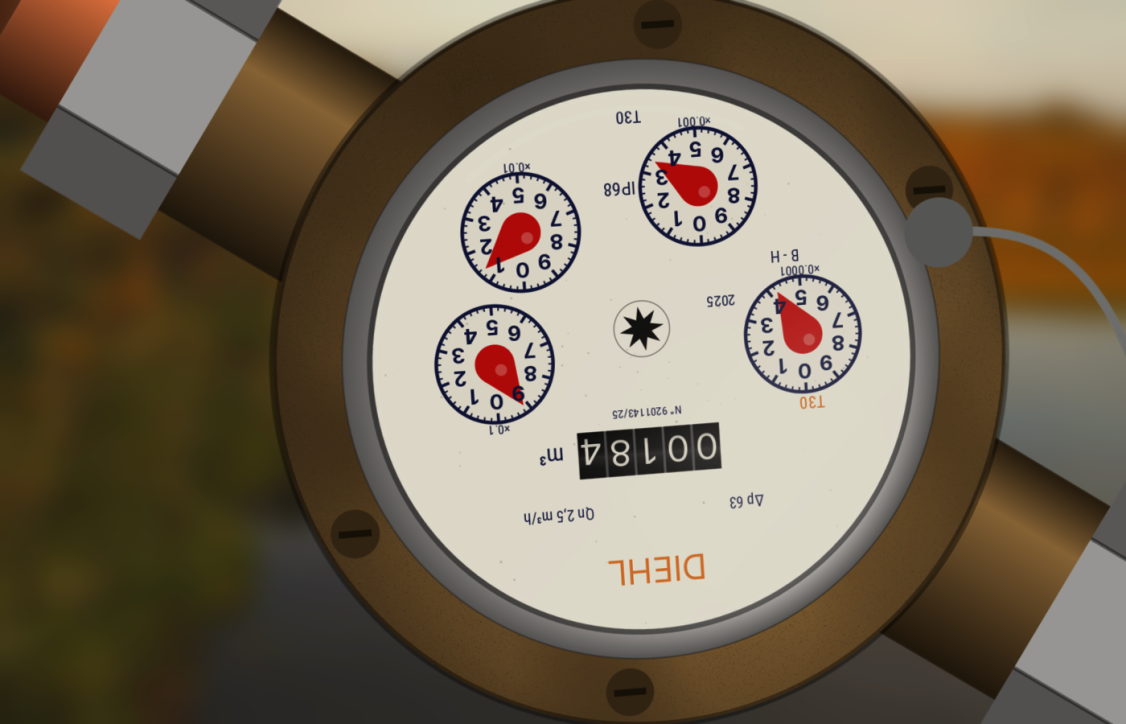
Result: 183.9134 (m³)
